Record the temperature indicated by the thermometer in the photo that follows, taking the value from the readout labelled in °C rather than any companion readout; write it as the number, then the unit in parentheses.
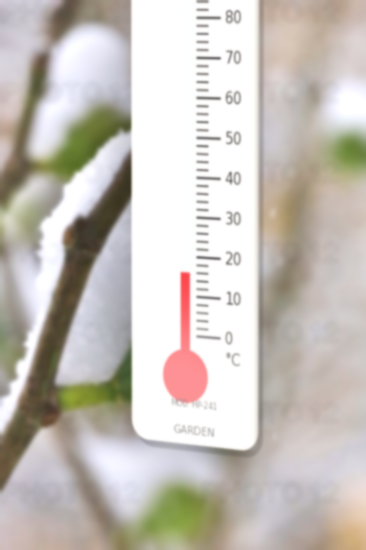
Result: 16 (°C)
